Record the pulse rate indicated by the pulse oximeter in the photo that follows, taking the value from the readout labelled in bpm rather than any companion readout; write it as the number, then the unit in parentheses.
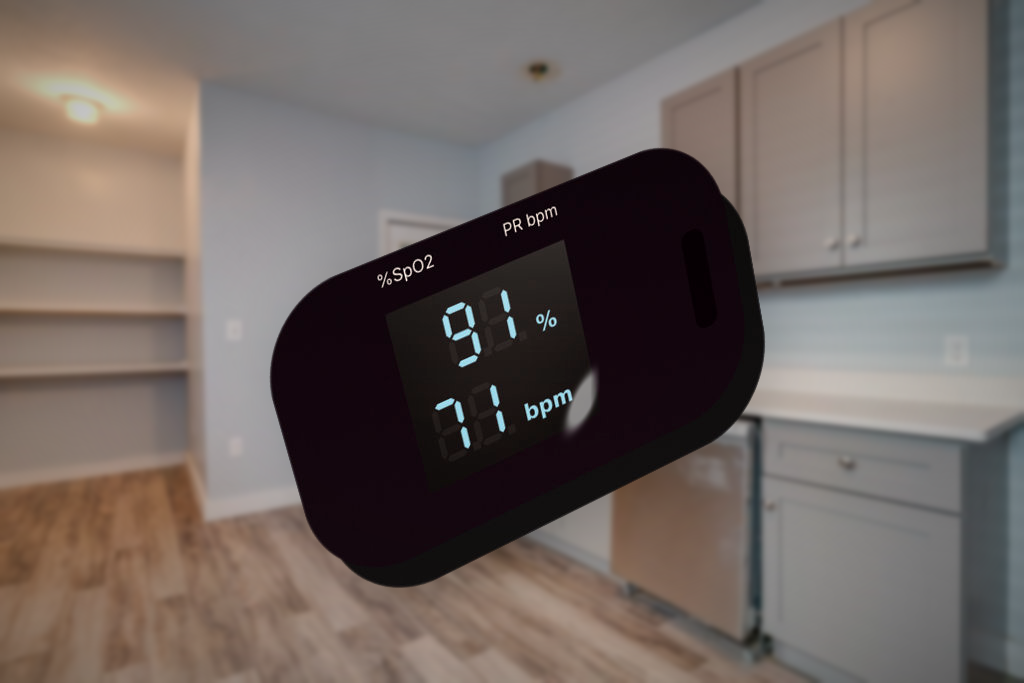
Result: 71 (bpm)
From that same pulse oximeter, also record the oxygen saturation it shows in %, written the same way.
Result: 91 (%)
